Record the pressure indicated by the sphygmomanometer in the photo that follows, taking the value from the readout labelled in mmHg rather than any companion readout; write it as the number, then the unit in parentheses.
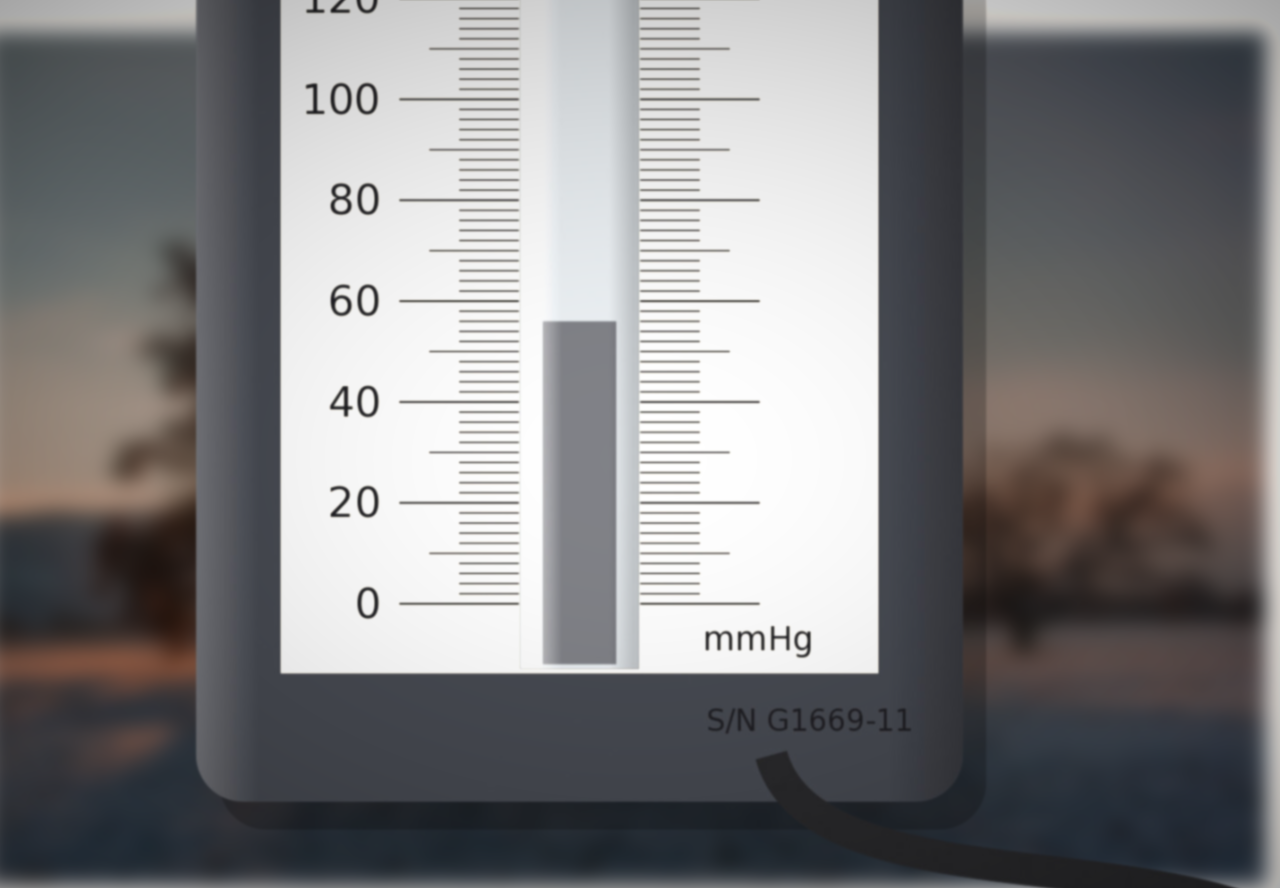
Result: 56 (mmHg)
